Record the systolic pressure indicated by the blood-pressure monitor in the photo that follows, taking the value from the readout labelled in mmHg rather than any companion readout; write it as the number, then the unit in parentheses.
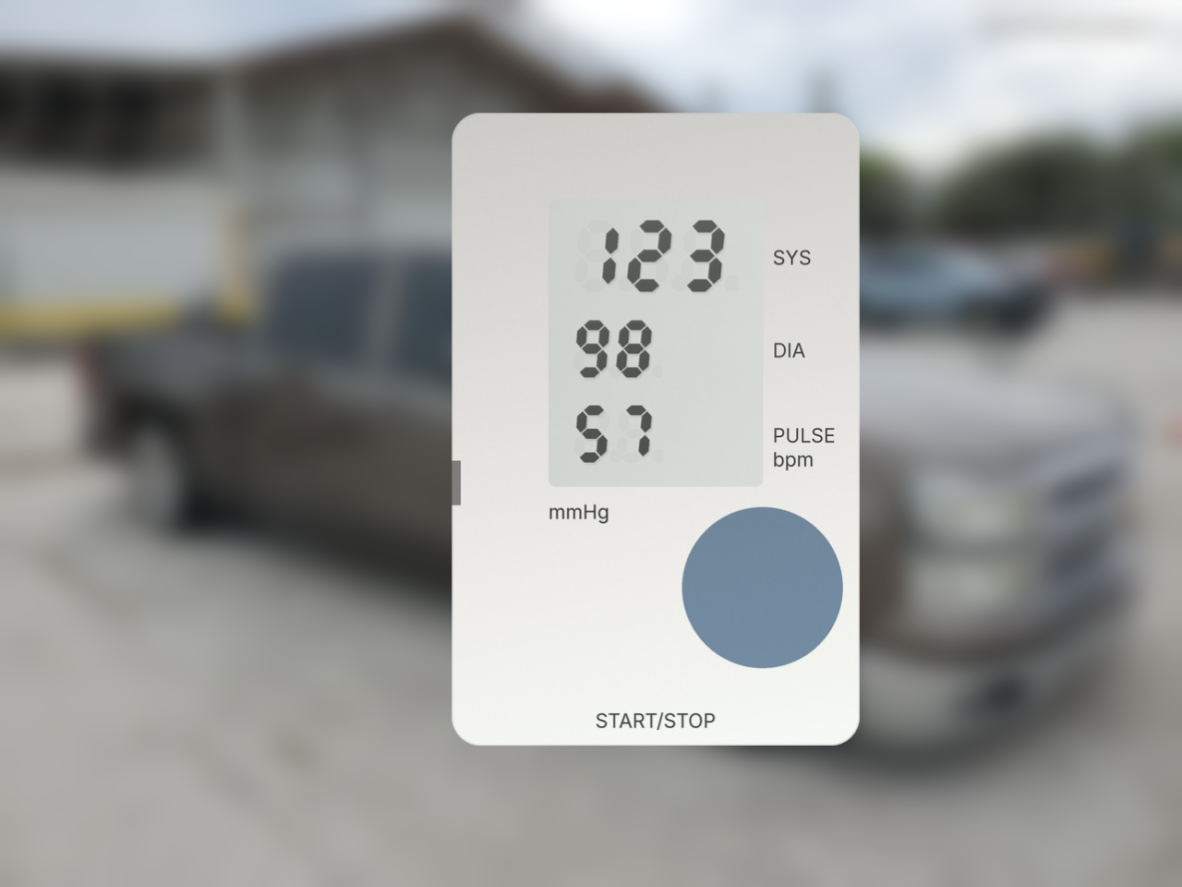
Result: 123 (mmHg)
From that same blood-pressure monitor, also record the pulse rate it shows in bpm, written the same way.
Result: 57 (bpm)
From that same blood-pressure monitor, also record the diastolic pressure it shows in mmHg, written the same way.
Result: 98 (mmHg)
